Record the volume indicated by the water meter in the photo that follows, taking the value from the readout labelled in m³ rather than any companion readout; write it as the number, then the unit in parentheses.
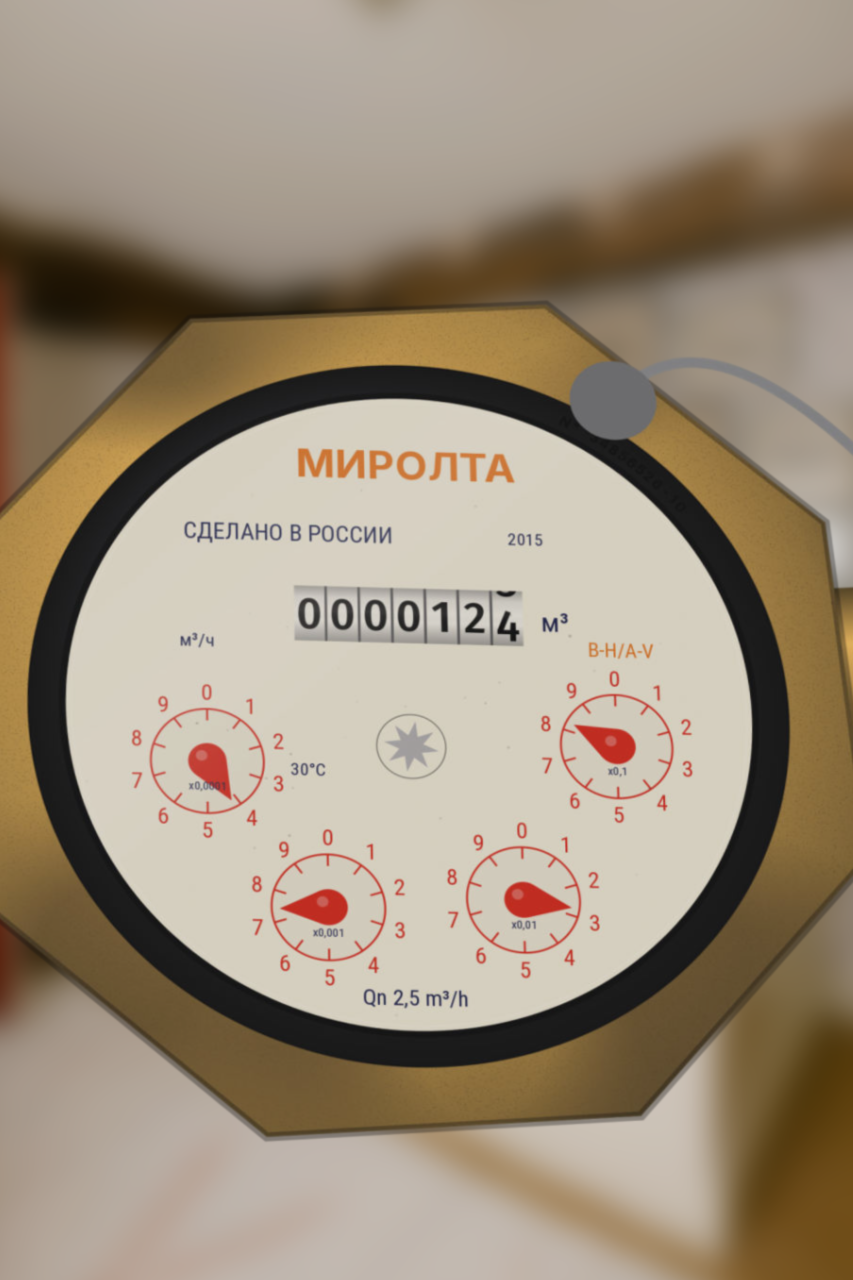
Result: 123.8274 (m³)
